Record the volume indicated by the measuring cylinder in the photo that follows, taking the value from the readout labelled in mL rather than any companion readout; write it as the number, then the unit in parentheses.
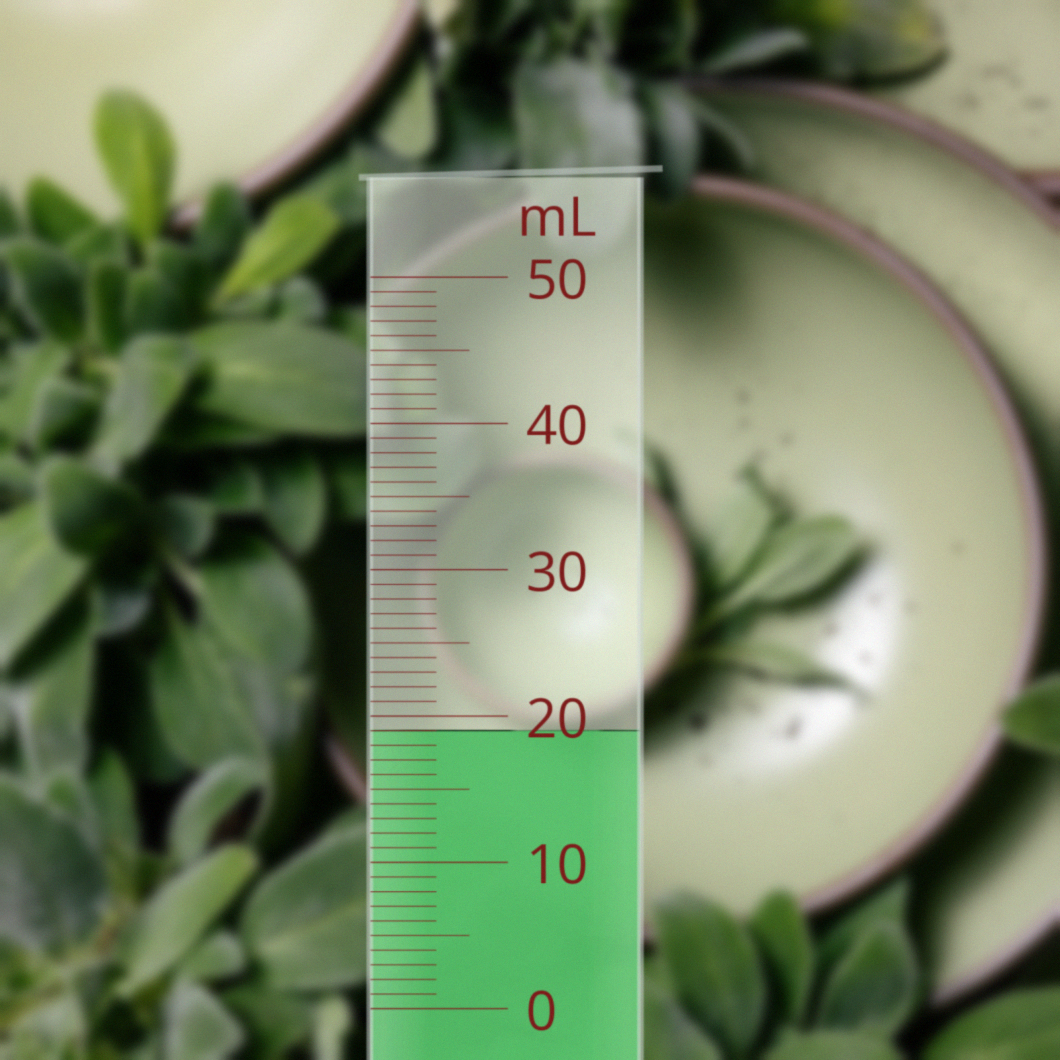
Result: 19 (mL)
